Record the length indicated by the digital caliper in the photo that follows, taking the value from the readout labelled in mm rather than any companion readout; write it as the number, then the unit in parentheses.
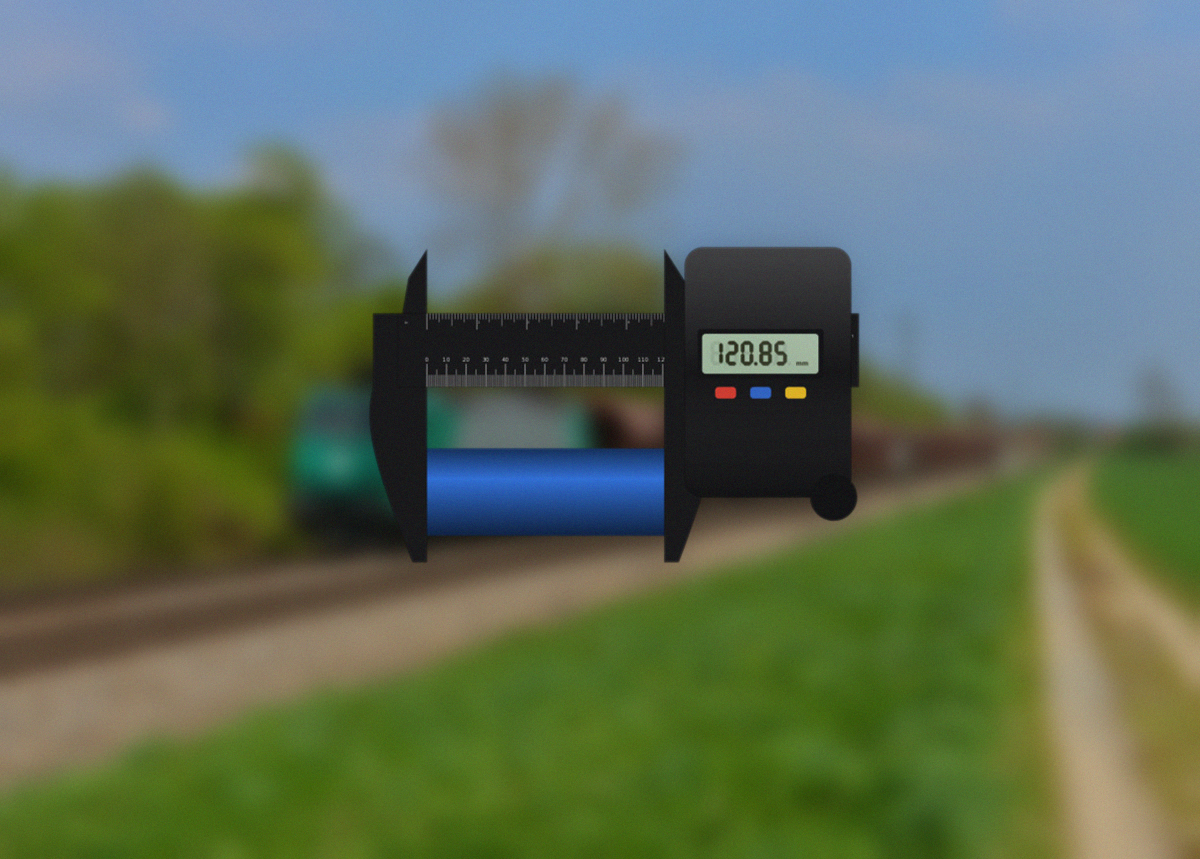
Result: 120.85 (mm)
